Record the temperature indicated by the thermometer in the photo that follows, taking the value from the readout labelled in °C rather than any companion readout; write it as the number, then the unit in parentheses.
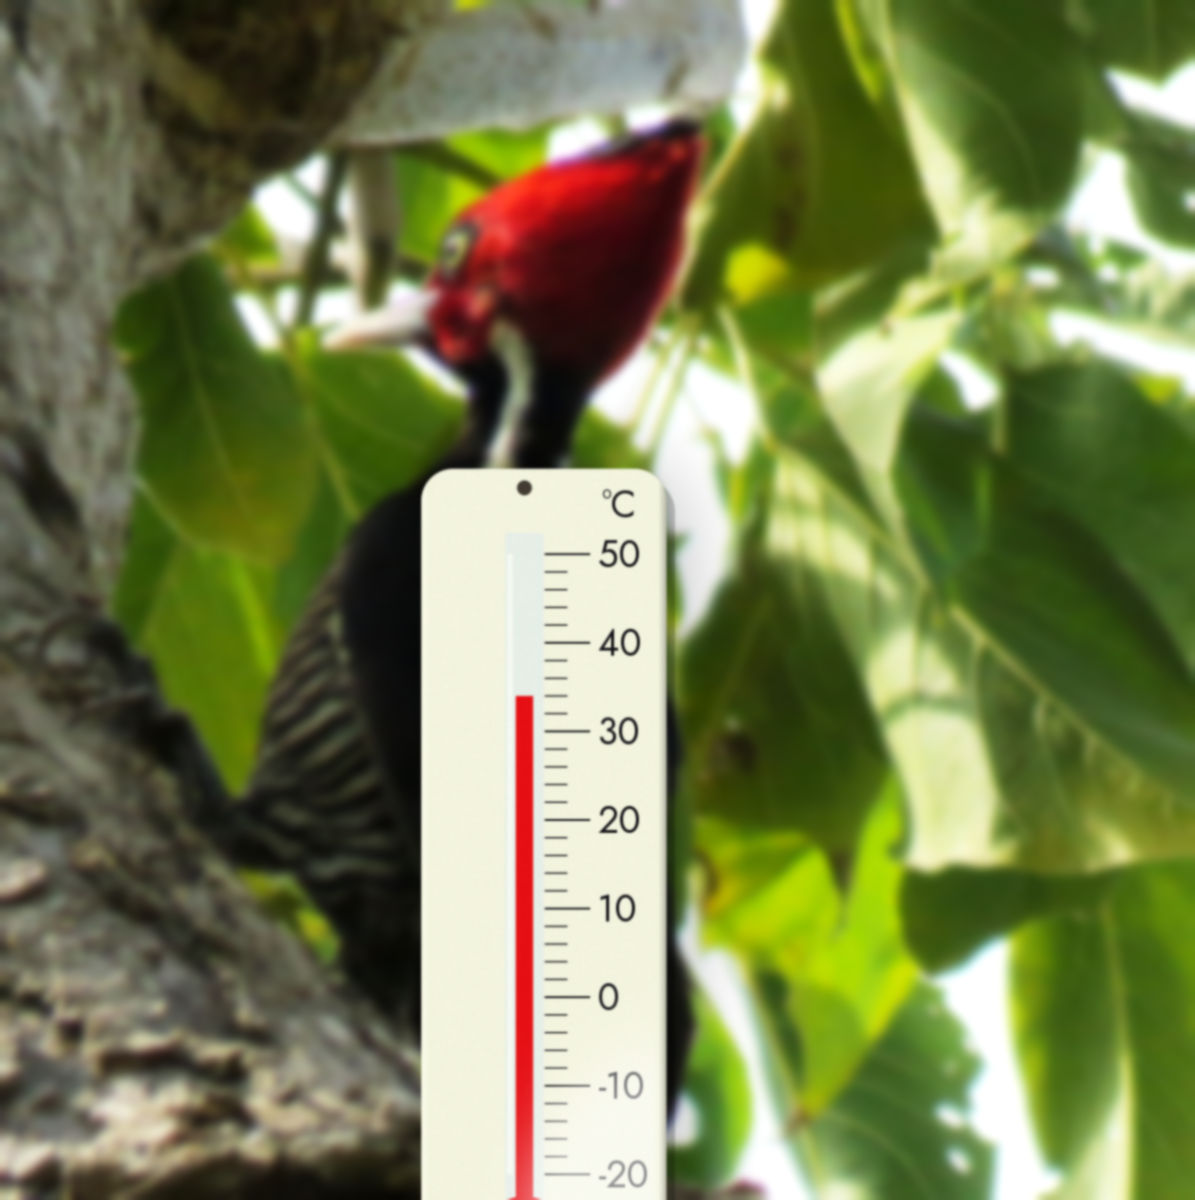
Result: 34 (°C)
